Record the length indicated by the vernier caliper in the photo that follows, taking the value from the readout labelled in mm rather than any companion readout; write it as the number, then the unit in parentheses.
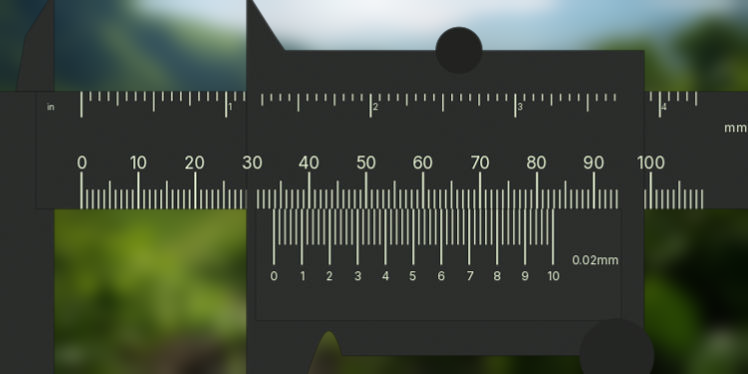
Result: 33.8 (mm)
